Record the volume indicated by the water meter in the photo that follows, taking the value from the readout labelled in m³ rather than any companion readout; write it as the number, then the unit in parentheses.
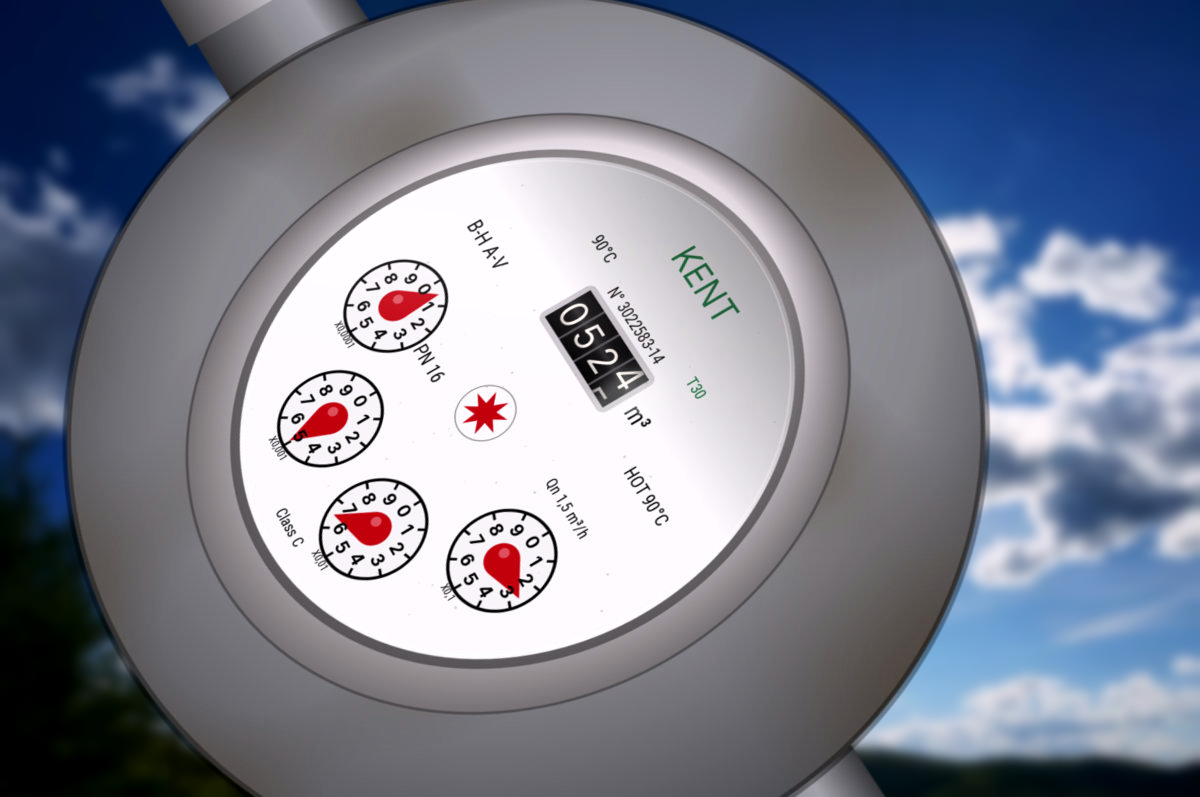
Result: 524.2650 (m³)
